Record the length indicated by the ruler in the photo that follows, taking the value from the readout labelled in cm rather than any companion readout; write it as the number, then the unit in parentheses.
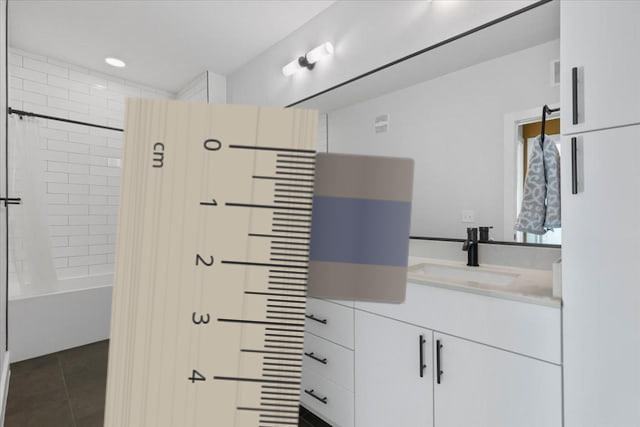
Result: 2.5 (cm)
